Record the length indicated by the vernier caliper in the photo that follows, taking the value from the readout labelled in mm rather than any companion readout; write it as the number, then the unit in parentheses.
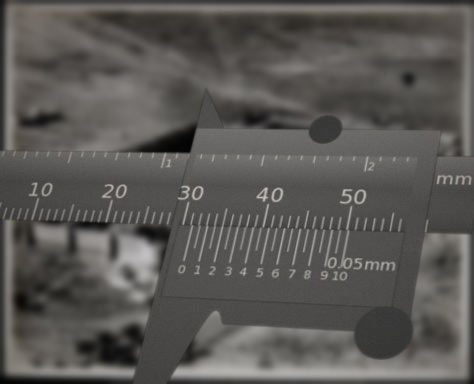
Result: 31.2 (mm)
